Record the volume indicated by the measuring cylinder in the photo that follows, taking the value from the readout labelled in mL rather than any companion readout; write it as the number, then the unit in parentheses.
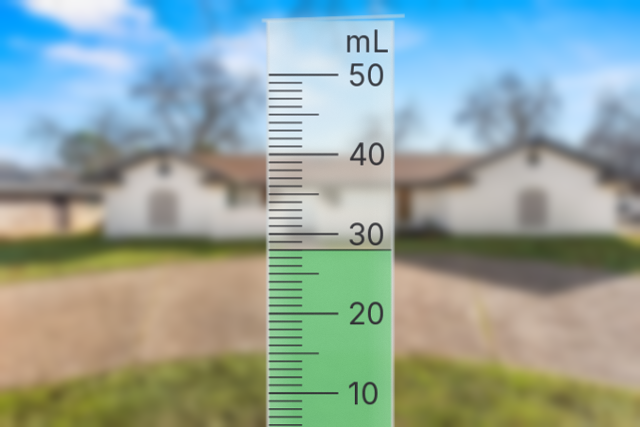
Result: 28 (mL)
